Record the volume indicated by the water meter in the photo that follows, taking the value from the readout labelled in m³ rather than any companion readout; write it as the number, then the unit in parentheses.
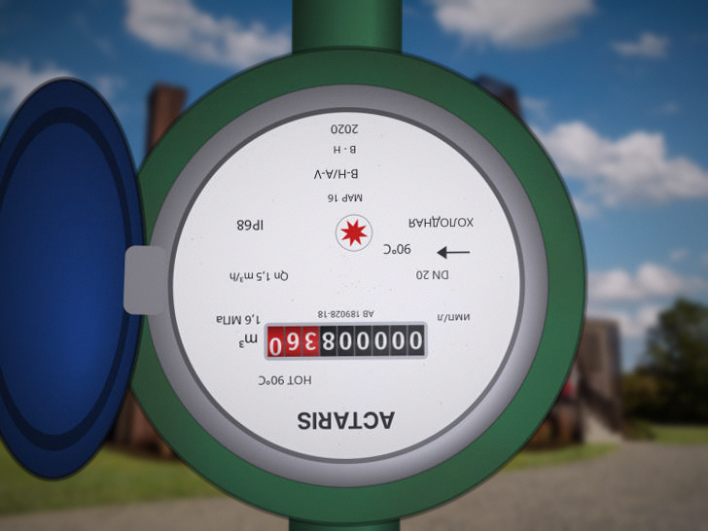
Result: 8.360 (m³)
